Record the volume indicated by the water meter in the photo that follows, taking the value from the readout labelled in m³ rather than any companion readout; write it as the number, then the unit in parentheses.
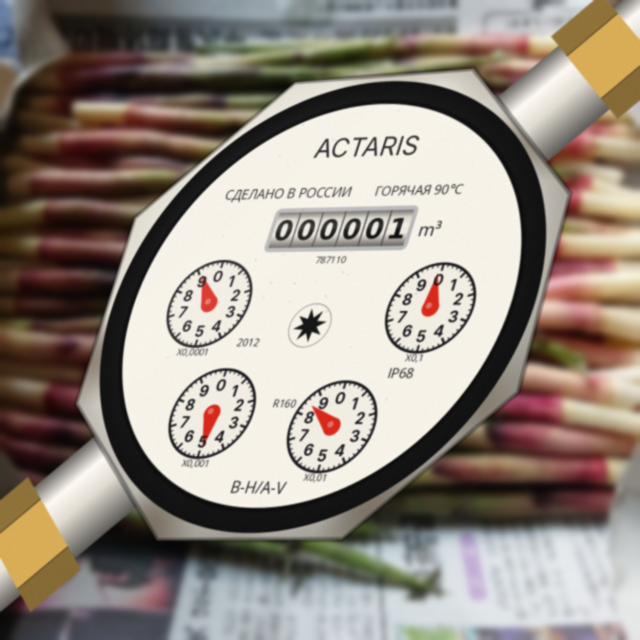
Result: 0.9849 (m³)
